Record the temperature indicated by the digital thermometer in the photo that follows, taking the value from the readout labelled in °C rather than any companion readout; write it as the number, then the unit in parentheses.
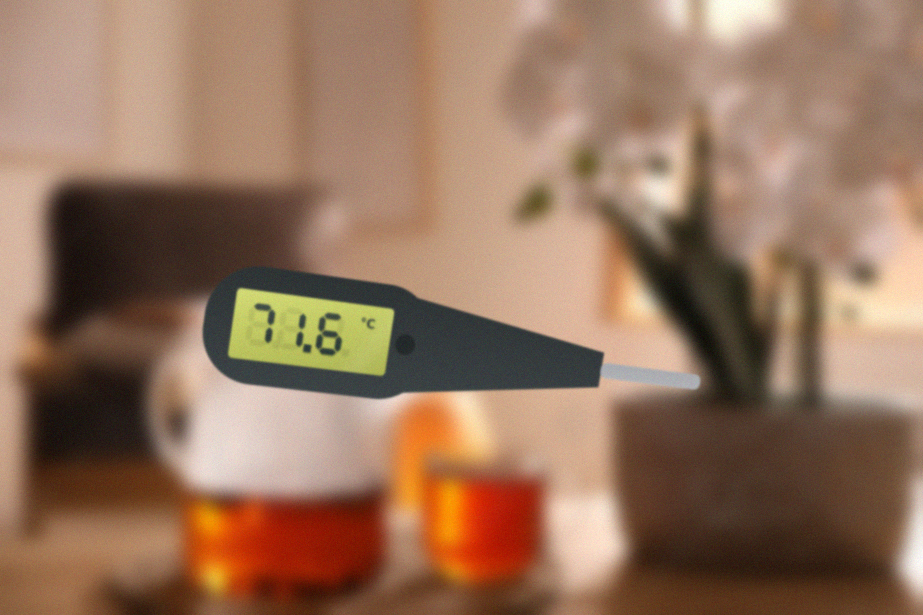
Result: 71.6 (°C)
